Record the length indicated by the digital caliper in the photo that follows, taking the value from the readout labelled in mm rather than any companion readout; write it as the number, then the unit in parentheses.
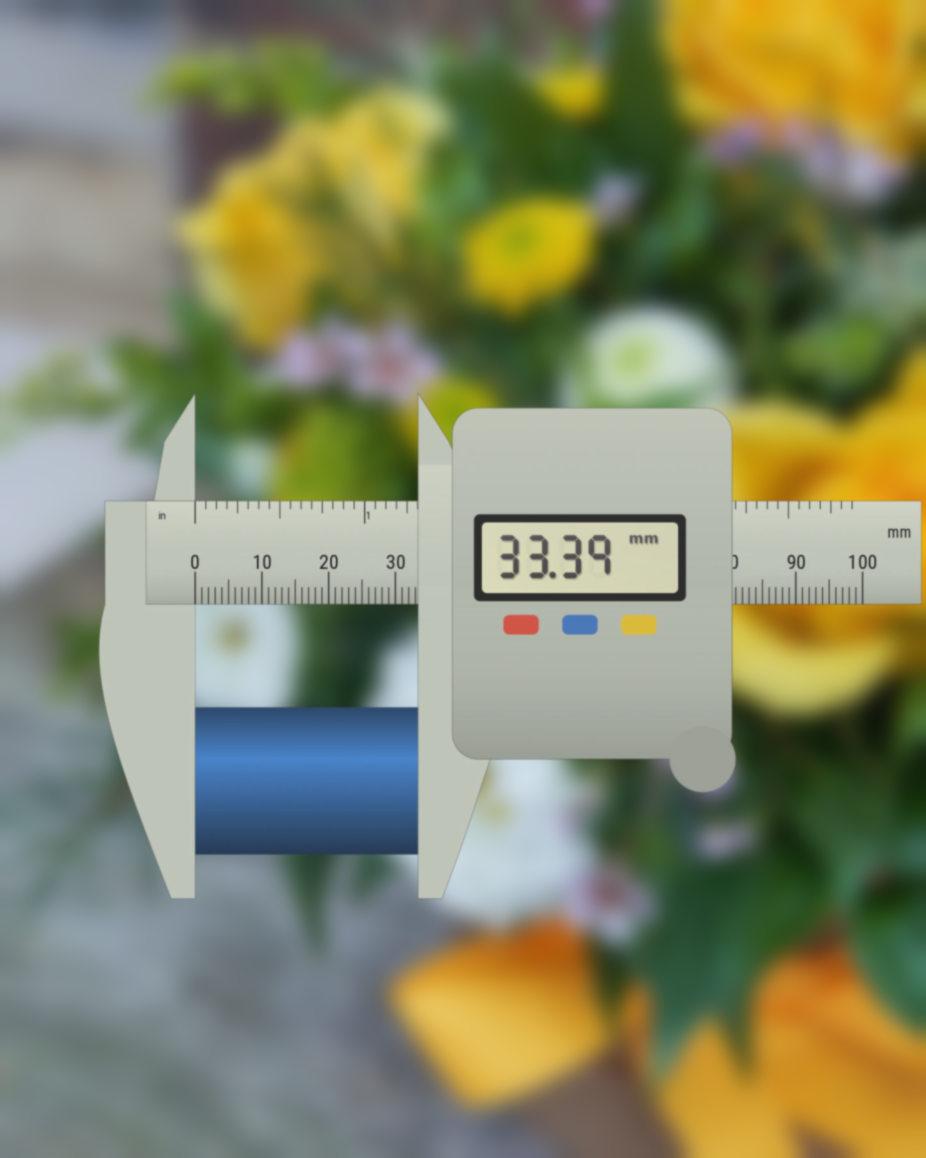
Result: 33.39 (mm)
